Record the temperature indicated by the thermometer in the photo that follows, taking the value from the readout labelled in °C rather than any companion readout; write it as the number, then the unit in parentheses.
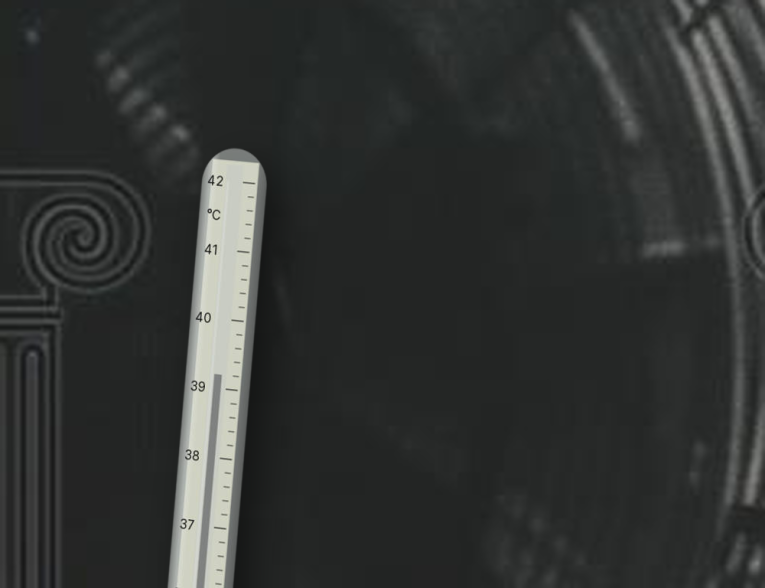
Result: 39.2 (°C)
